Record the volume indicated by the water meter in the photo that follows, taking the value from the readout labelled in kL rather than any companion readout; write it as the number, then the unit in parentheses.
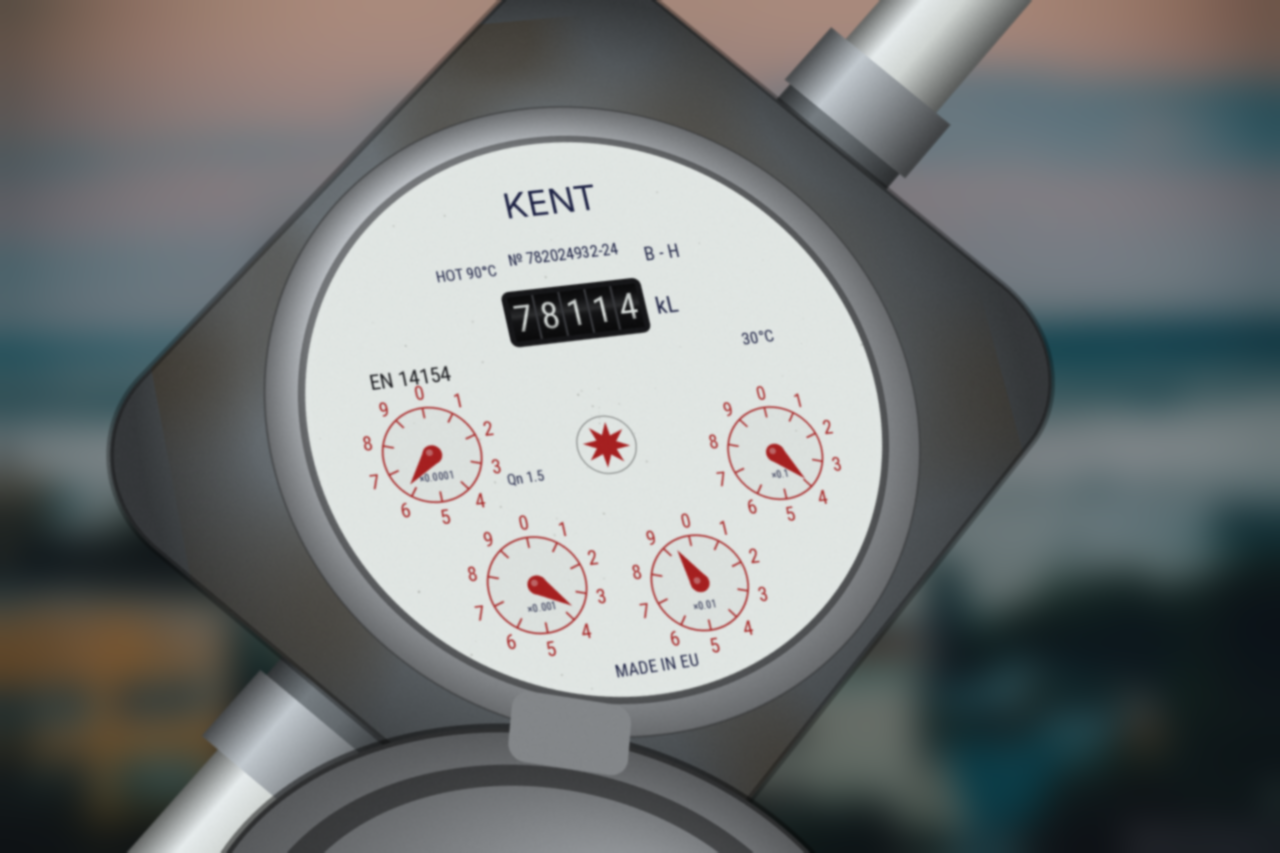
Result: 78114.3936 (kL)
